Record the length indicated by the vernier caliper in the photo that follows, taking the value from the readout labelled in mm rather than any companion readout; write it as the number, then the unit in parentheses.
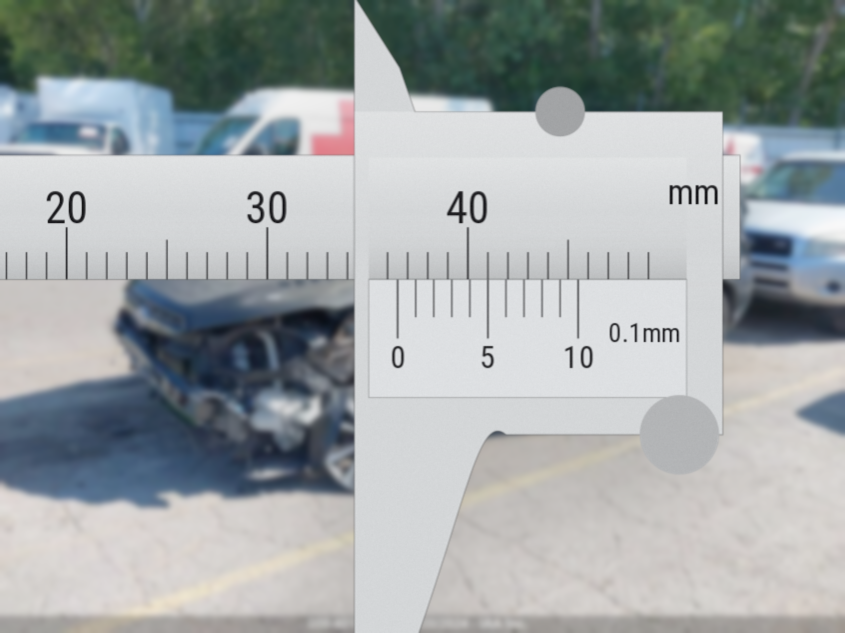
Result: 36.5 (mm)
